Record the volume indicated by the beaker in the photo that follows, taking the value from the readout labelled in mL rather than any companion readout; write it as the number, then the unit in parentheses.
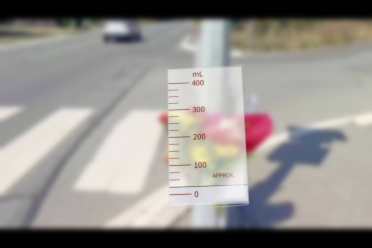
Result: 25 (mL)
